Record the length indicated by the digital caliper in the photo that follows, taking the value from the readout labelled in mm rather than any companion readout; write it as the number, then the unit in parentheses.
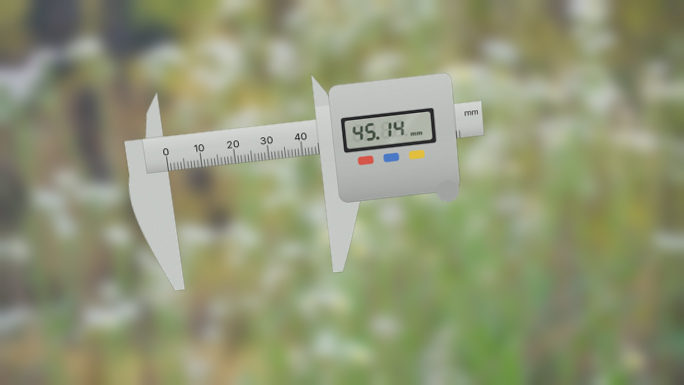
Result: 45.14 (mm)
